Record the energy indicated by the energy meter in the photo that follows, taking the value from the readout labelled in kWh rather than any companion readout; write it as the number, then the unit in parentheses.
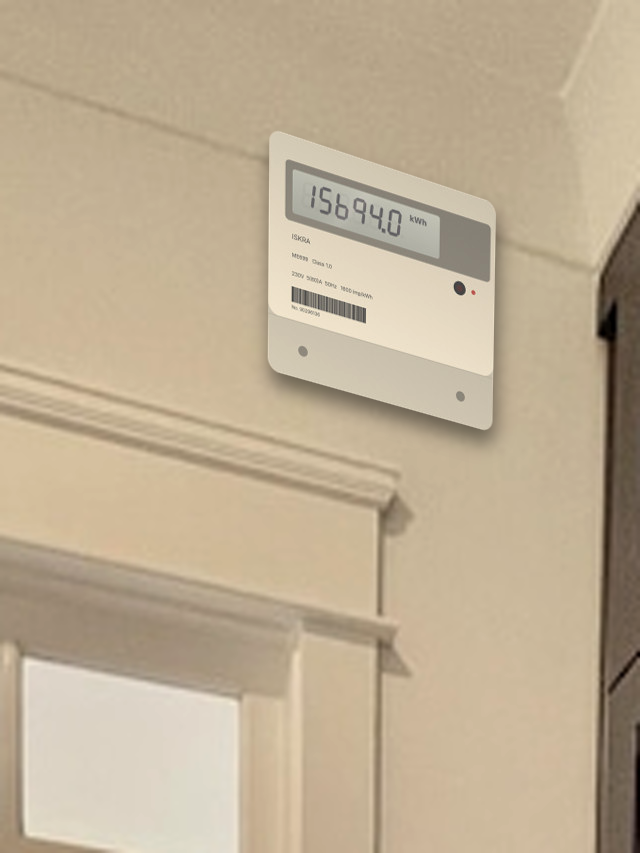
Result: 15694.0 (kWh)
